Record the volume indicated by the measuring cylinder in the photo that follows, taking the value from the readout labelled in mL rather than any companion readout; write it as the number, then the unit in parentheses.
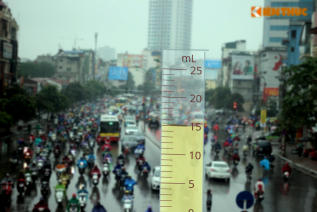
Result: 15 (mL)
